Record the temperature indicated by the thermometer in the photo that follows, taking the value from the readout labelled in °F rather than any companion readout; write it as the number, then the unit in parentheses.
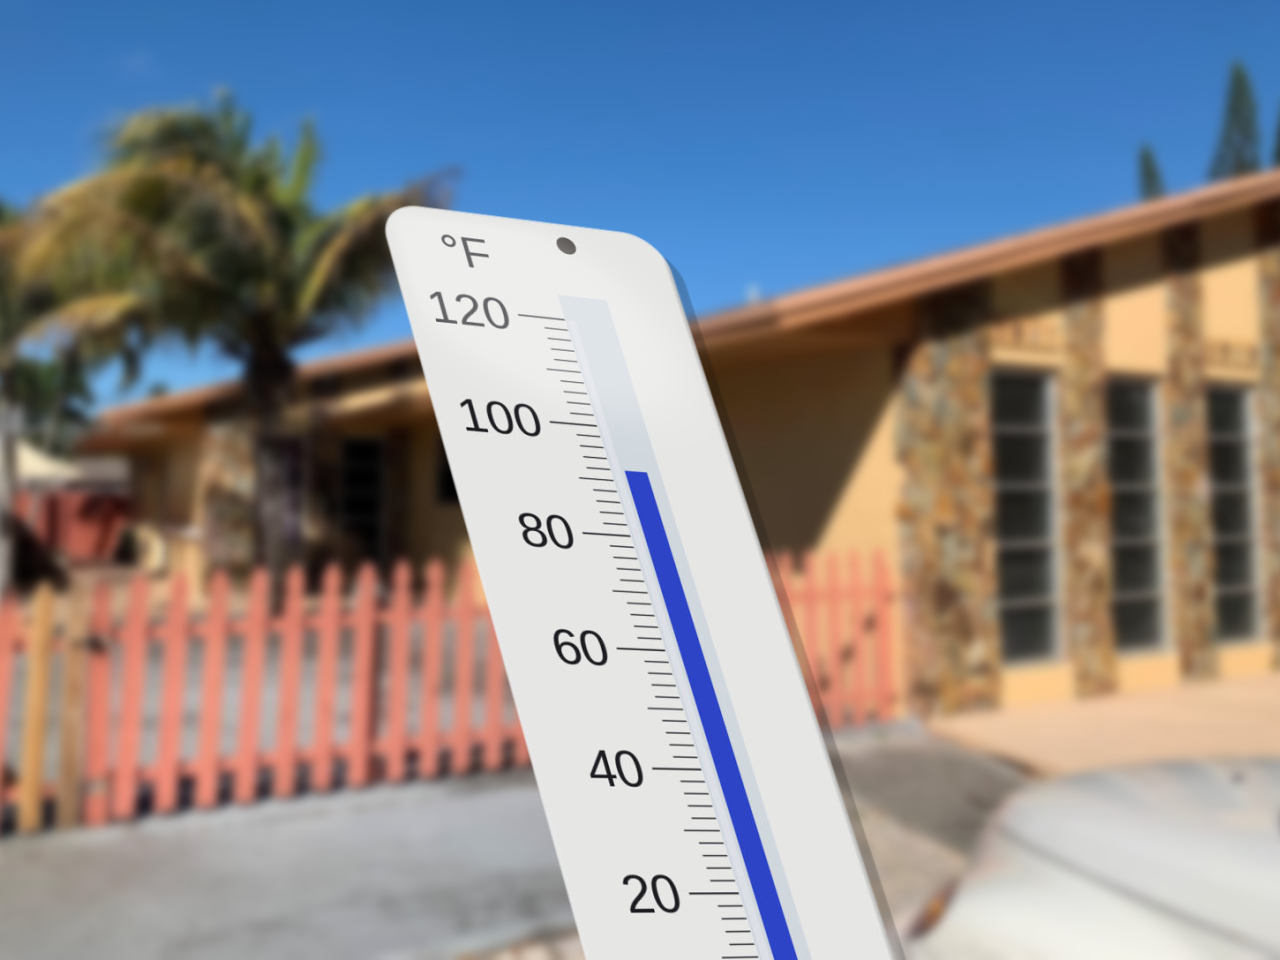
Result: 92 (°F)
